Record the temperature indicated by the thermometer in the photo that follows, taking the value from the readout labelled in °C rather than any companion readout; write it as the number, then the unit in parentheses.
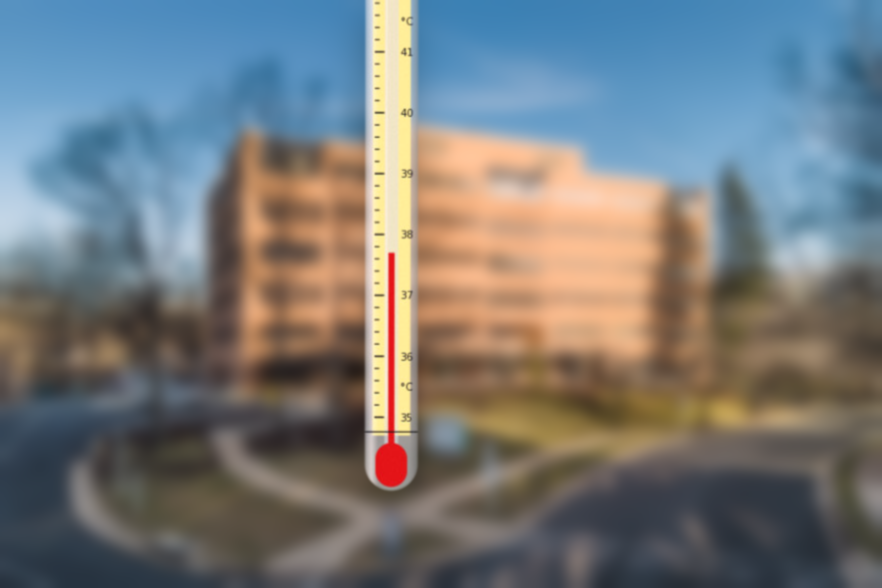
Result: 37.7 (°C)
